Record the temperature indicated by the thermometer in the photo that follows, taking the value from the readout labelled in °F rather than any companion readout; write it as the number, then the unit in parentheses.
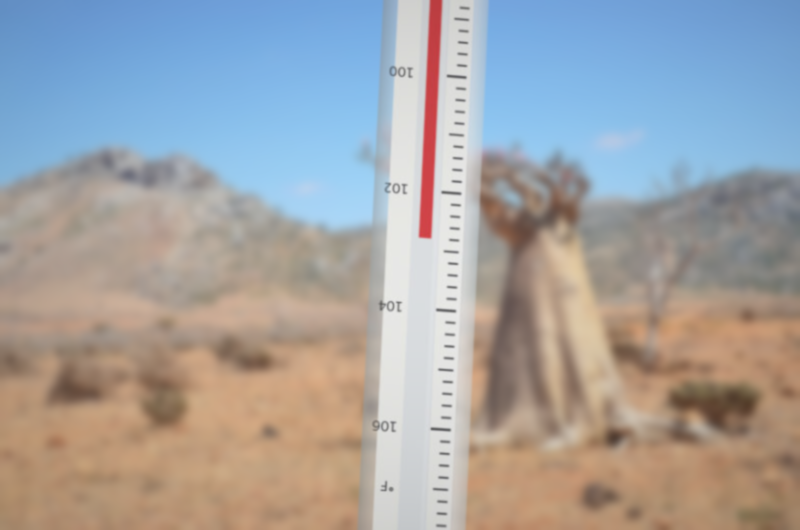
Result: 102.8 (°F)
